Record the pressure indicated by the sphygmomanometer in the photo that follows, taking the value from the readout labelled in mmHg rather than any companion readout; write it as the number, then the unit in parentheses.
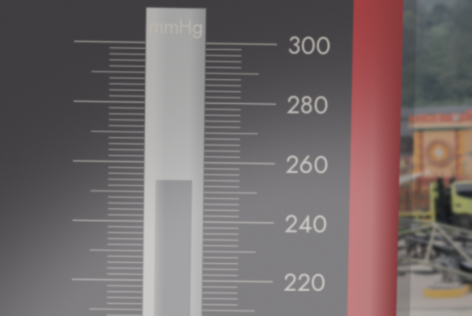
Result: 254 (mmHg)
